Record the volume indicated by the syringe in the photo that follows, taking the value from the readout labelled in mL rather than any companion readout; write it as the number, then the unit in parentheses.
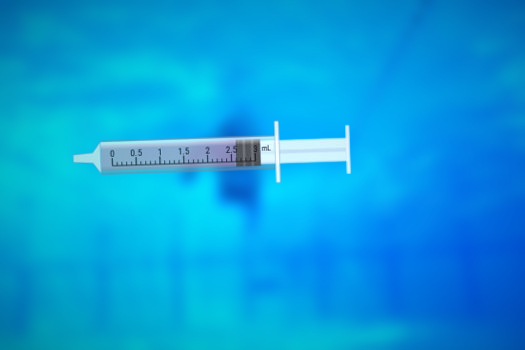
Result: 2.6 (mL)
